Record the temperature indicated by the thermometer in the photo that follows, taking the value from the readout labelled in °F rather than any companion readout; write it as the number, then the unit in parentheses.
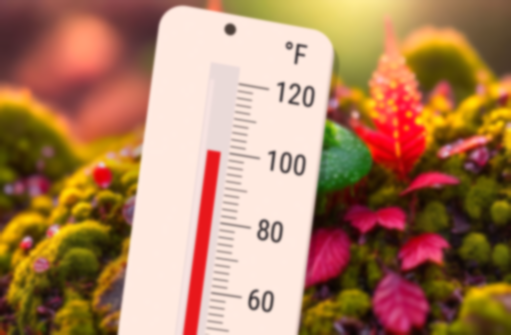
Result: 100 (°F)
